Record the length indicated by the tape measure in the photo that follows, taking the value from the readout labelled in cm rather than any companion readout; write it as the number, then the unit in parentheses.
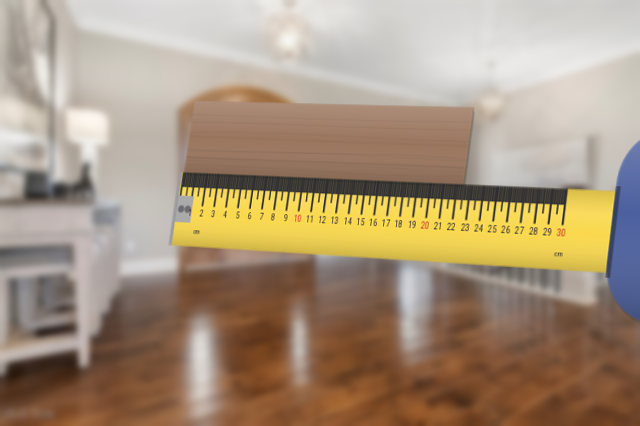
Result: 22.5 (cm)
